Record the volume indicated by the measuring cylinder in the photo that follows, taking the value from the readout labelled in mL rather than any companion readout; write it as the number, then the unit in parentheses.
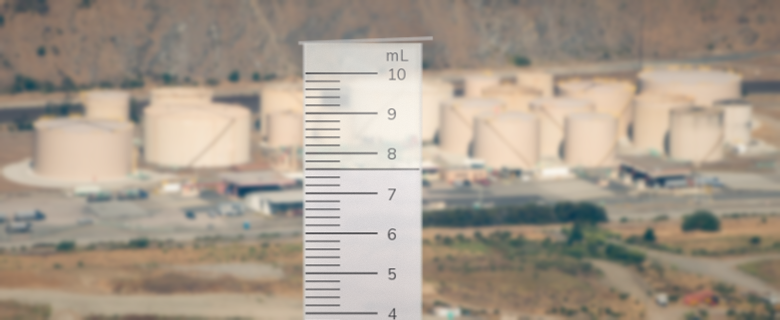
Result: 7.6 (mL)
